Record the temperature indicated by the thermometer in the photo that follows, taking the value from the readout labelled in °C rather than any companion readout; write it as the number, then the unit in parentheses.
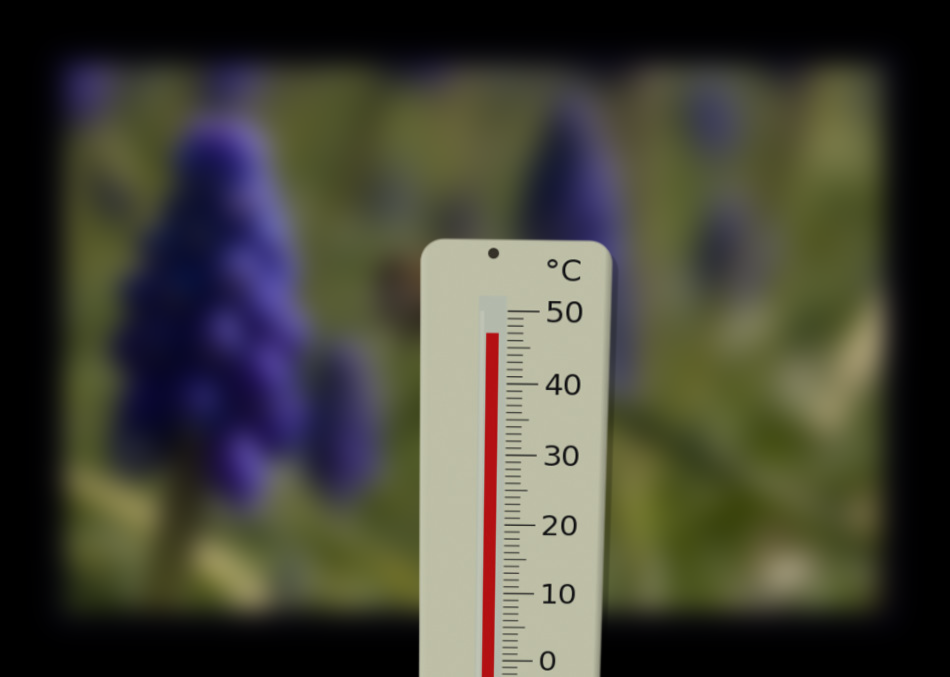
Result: 47 (°C)
